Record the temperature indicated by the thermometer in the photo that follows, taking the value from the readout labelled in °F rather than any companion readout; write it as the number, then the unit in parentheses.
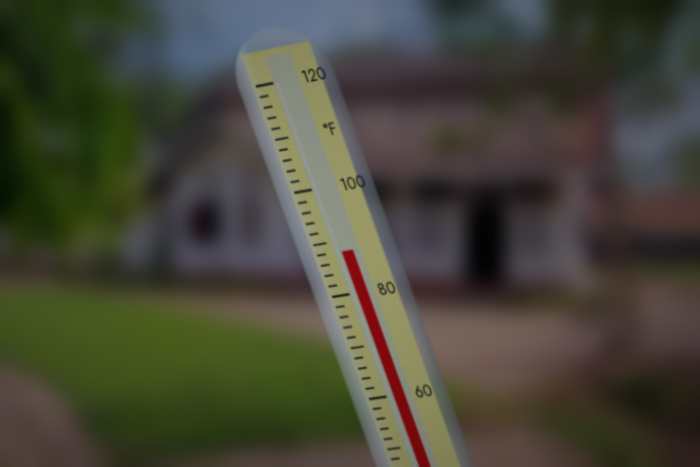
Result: 88 (°F)
